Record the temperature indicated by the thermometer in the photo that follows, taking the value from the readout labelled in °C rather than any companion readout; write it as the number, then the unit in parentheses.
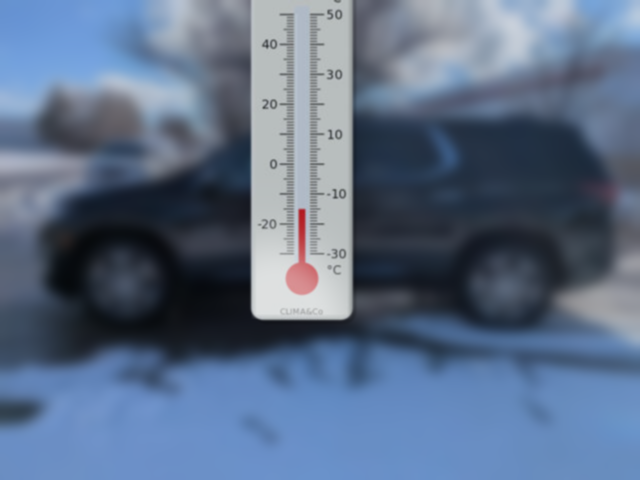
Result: -15 (°C)
